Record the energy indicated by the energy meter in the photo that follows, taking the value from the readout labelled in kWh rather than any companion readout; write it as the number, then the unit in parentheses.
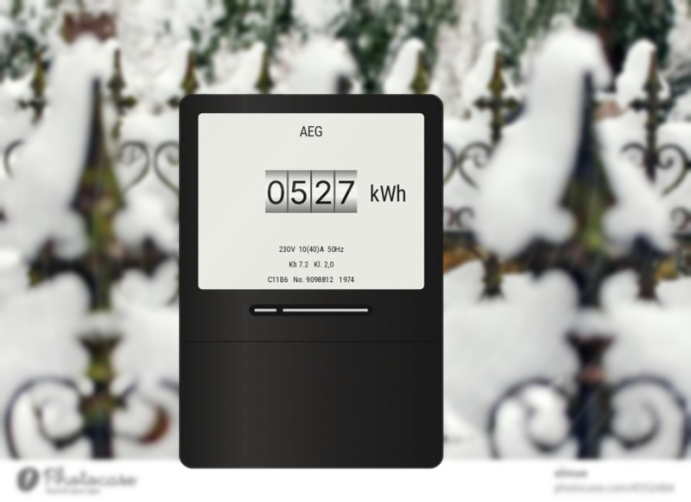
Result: 527 (kWh)
